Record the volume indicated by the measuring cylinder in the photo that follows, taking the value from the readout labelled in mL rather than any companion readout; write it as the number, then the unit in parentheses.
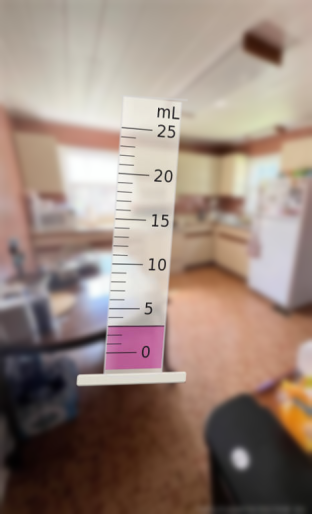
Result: 3 (mL)
